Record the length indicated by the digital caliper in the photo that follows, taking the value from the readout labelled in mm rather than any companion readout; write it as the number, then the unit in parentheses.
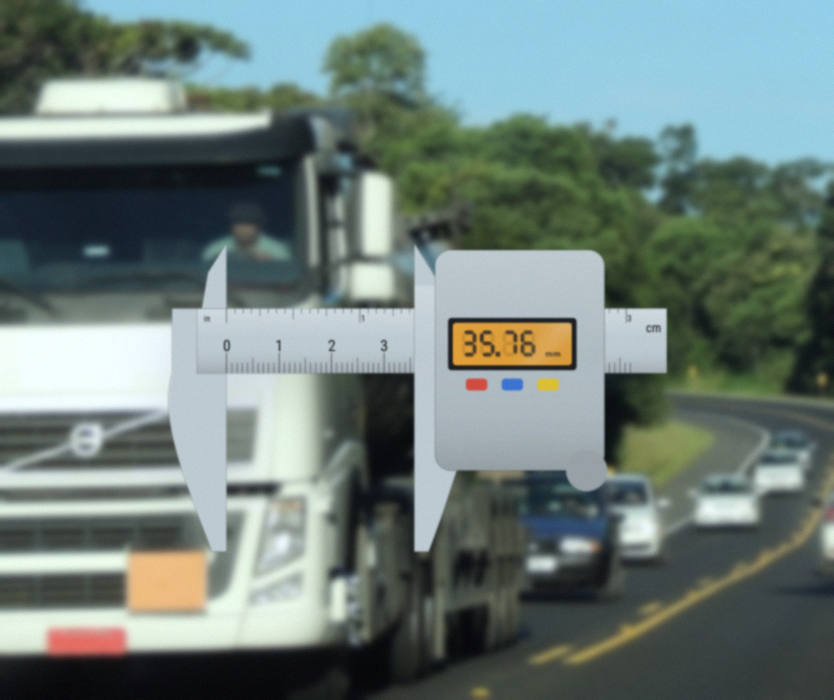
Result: 35.76 (mm)
